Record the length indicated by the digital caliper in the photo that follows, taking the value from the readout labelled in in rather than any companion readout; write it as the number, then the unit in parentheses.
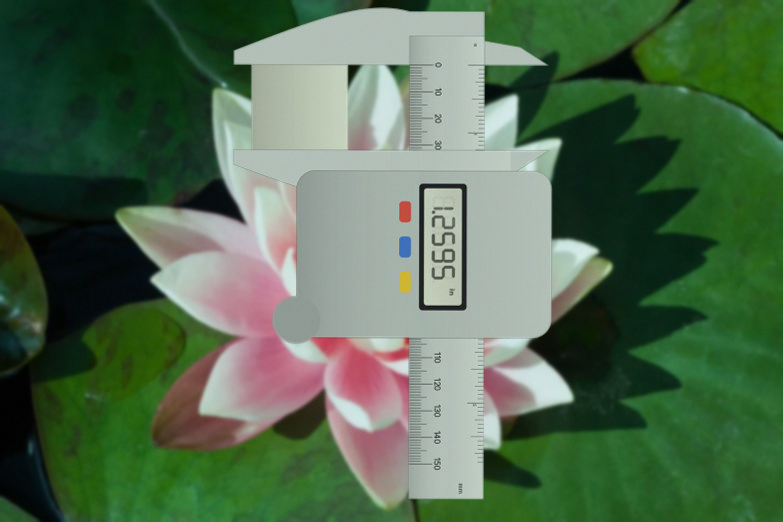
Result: 1.2595 (in)
